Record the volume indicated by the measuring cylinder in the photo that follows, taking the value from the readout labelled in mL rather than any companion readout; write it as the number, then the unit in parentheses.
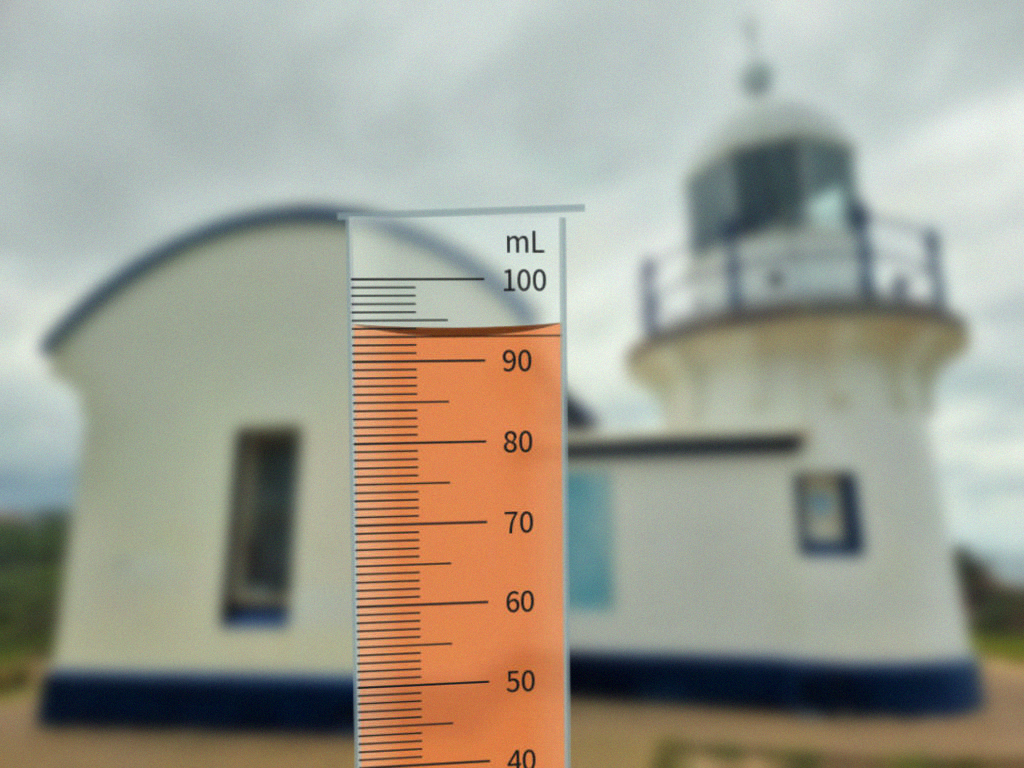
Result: 93 (mL)
